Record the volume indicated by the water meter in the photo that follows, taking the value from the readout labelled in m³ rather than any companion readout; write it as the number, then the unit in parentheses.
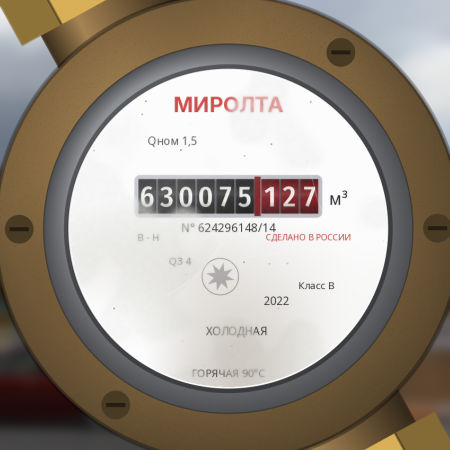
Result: 630075.127 (m³)
